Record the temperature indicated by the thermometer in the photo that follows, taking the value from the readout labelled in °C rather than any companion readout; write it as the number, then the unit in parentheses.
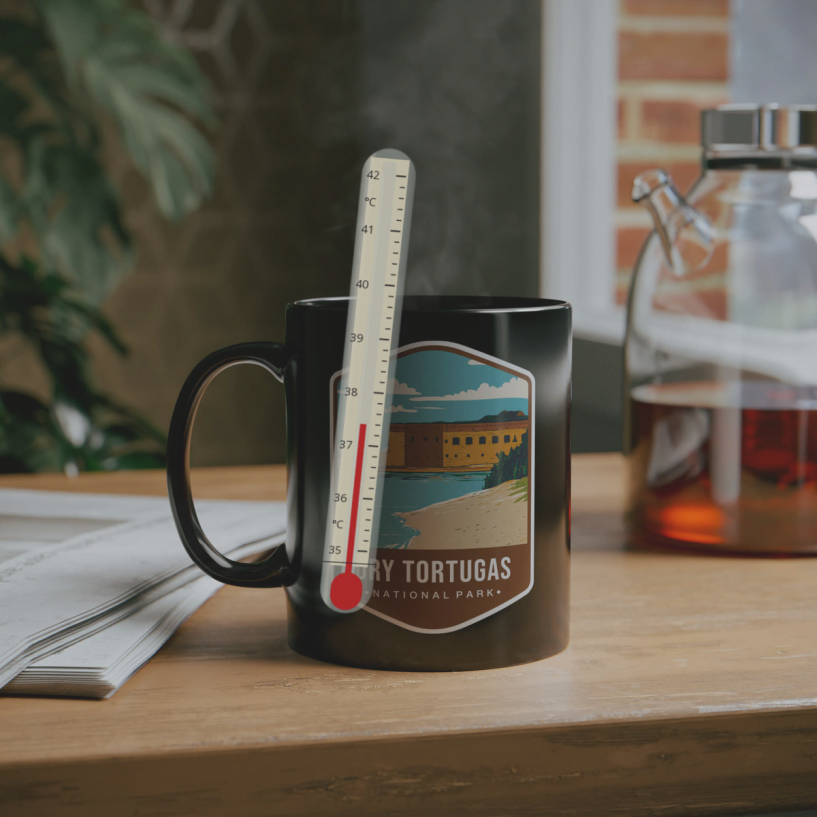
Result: 37.4 (°C)
